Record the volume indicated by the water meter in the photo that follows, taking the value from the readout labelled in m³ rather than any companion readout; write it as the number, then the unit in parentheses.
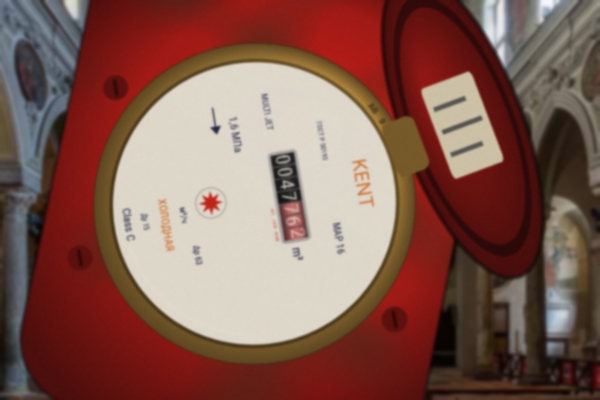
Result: 47.762 (m³)
